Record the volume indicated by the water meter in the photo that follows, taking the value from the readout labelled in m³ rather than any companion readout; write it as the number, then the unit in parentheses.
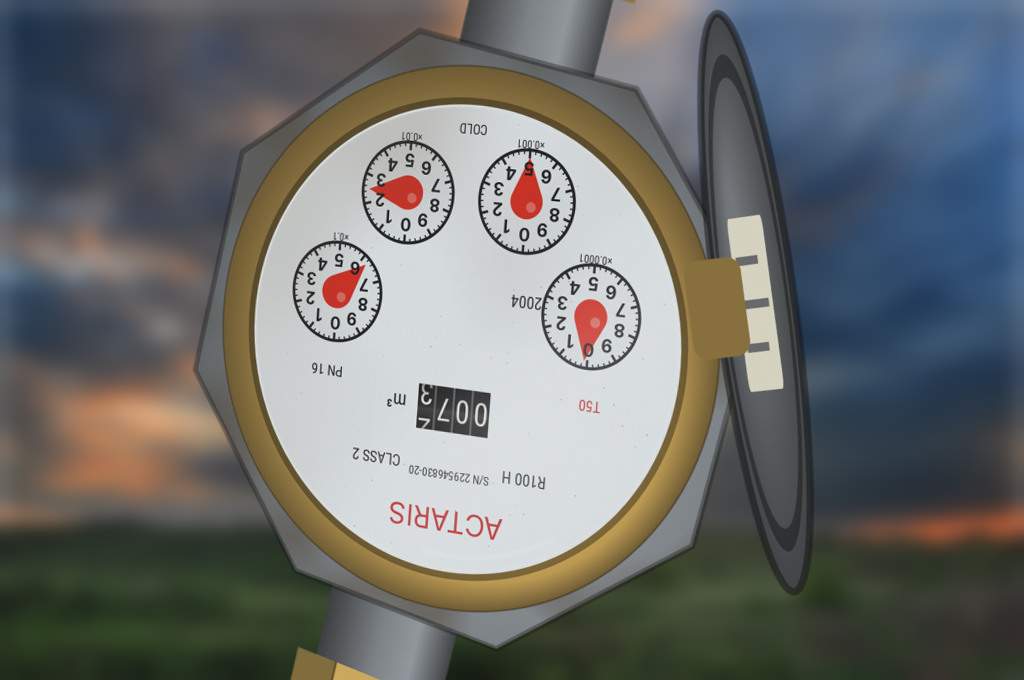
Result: 72.6250 (m³)
